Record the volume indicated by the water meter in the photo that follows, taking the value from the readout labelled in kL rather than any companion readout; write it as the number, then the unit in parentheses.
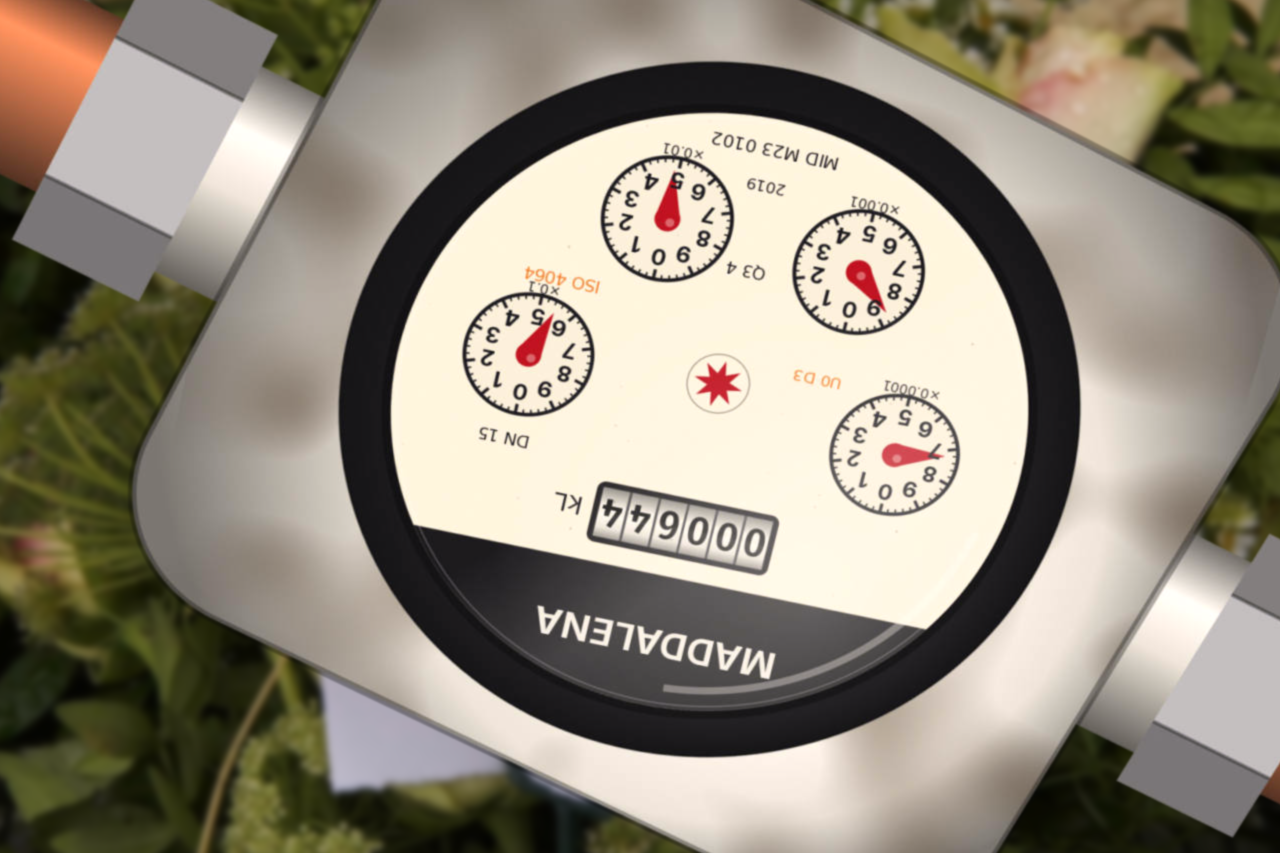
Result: 644.5487 (kL)
